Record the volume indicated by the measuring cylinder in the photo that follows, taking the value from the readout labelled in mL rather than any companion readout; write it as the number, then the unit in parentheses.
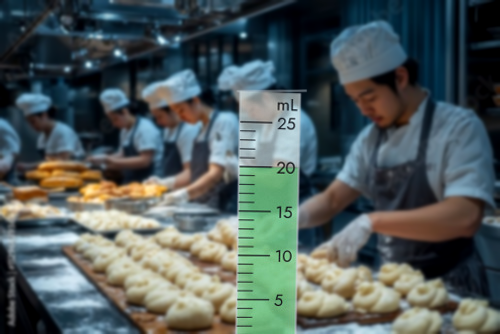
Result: 20 (mL)
